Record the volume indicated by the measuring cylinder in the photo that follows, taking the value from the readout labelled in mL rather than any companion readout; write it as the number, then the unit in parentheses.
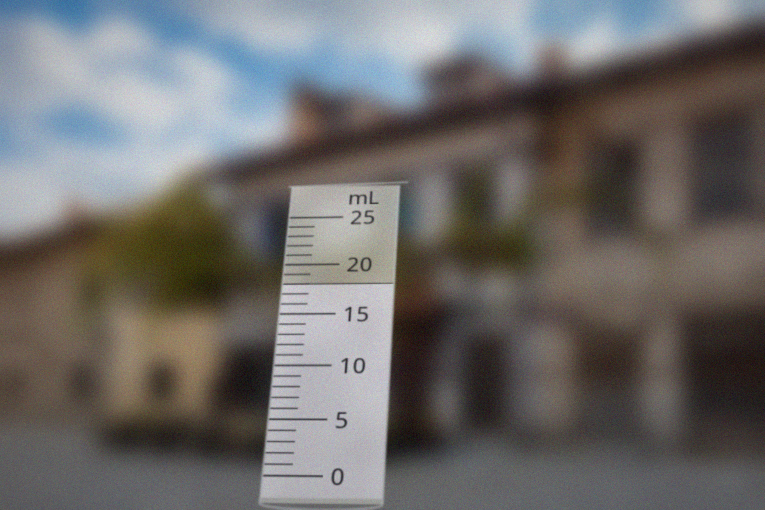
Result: 18 (mL)
